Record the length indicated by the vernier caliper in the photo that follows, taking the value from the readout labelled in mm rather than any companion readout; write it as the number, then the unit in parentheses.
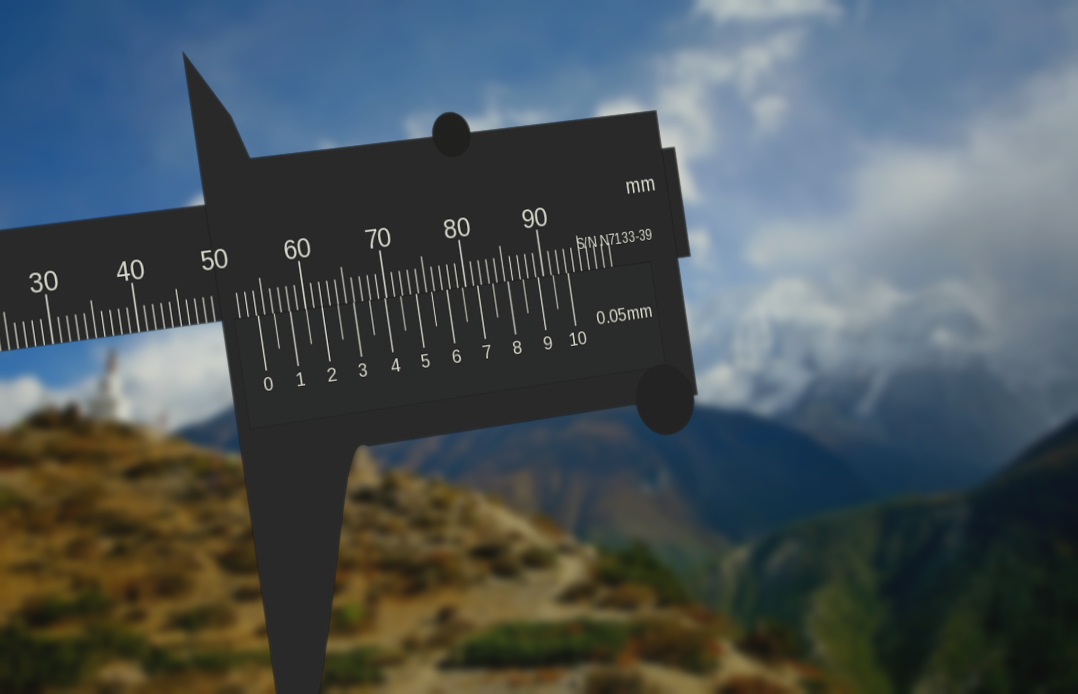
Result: 54.2 (mm)
